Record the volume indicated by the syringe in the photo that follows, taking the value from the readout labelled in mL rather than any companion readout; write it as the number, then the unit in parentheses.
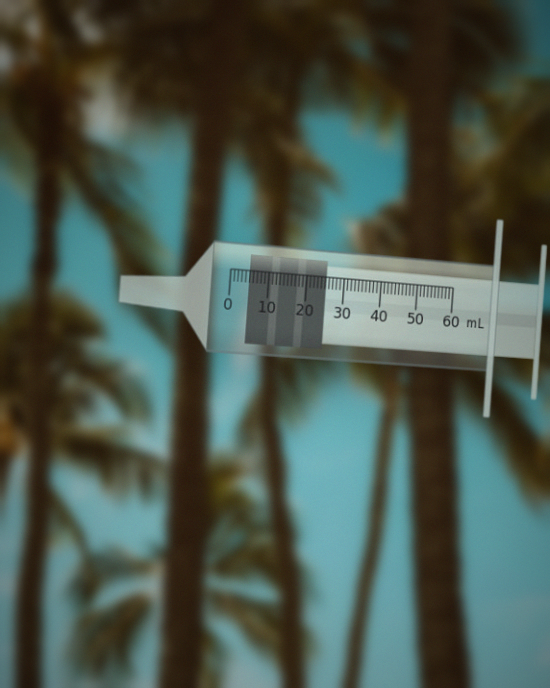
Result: 5 (mL)
